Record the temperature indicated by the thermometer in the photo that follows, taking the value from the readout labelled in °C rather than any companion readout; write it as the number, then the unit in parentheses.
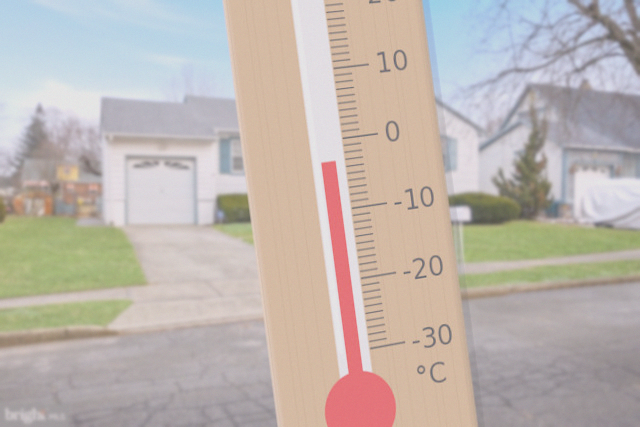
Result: -3 (°C)
